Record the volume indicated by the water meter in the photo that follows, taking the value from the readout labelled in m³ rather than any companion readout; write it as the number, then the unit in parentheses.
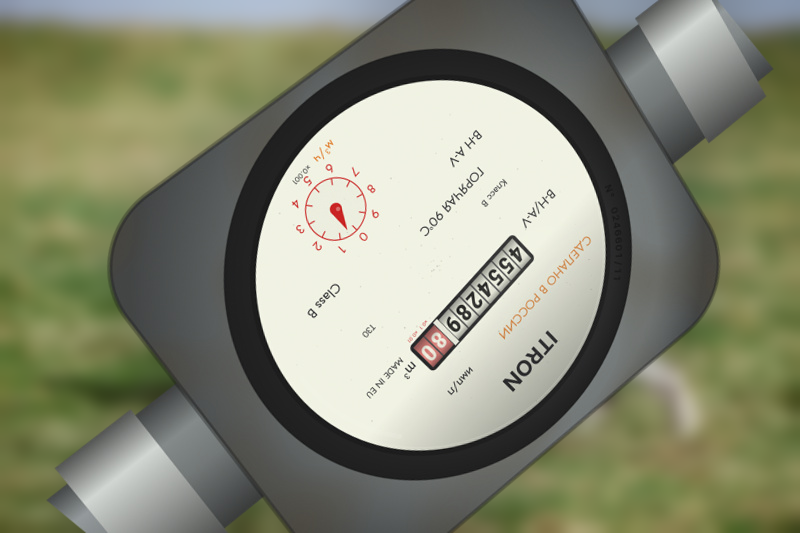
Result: 4554289.800 (m³)
